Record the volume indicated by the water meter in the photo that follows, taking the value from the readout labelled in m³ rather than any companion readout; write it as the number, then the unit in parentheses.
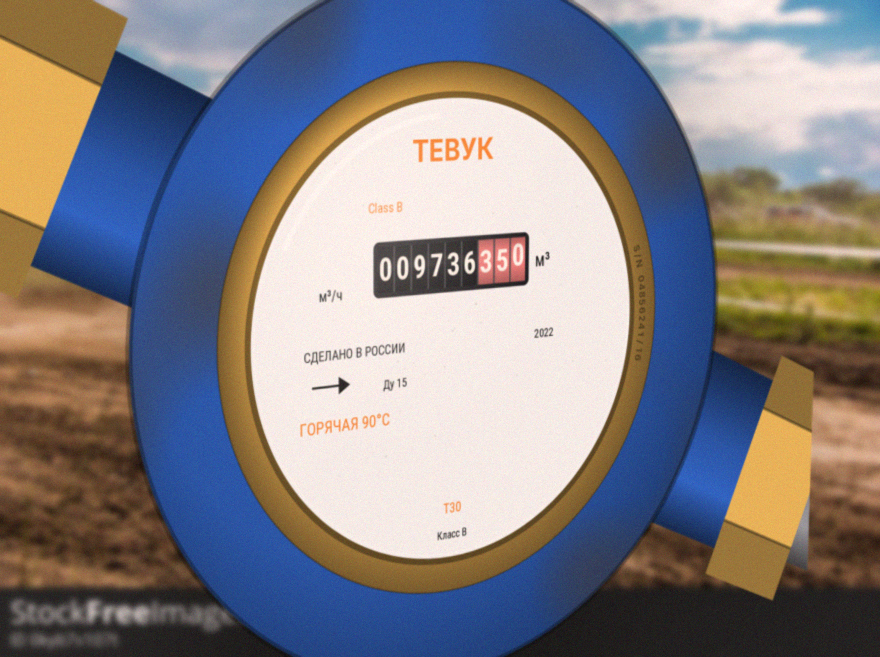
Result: 9736.350 (m³)
